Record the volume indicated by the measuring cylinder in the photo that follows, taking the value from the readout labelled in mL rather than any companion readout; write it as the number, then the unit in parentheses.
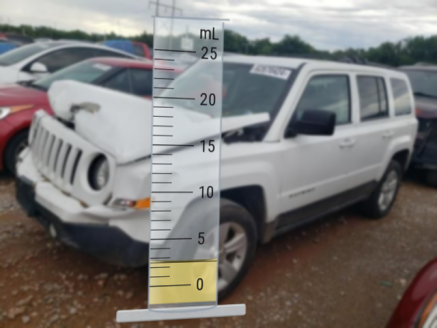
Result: 2.5 (mL)
